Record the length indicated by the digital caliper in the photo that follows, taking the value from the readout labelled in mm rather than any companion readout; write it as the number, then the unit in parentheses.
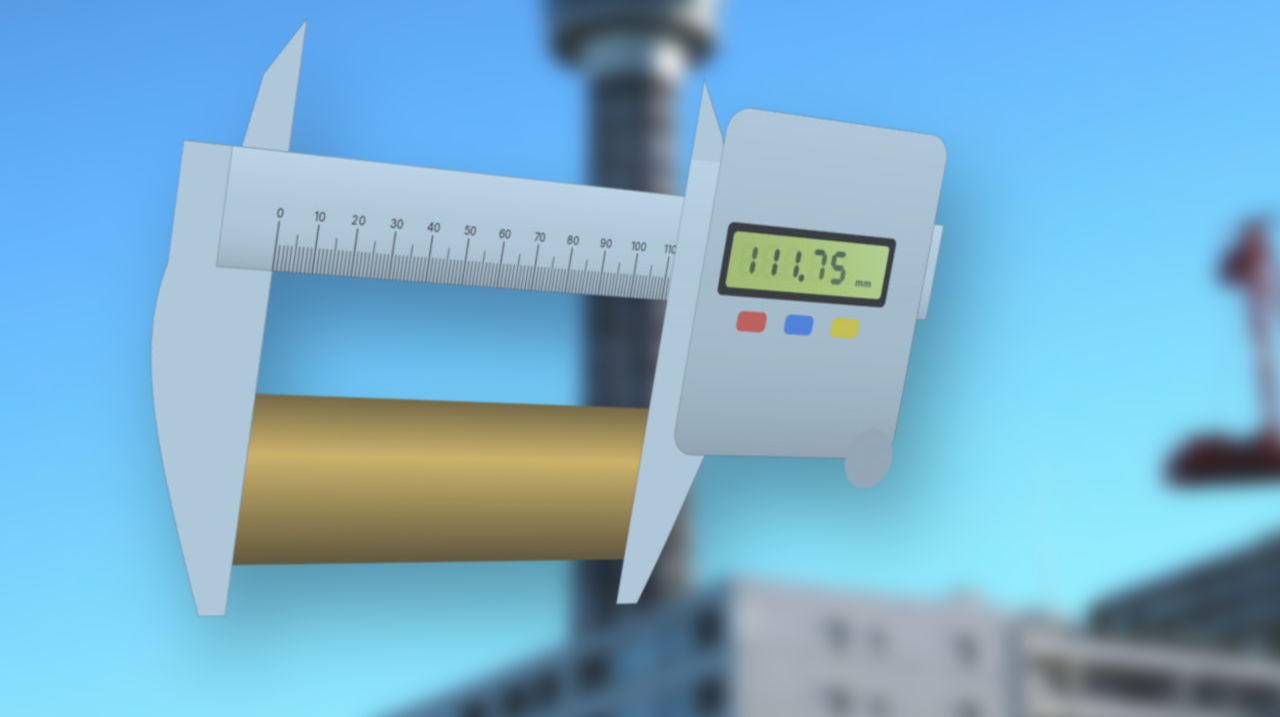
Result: 111.75 (mm)
